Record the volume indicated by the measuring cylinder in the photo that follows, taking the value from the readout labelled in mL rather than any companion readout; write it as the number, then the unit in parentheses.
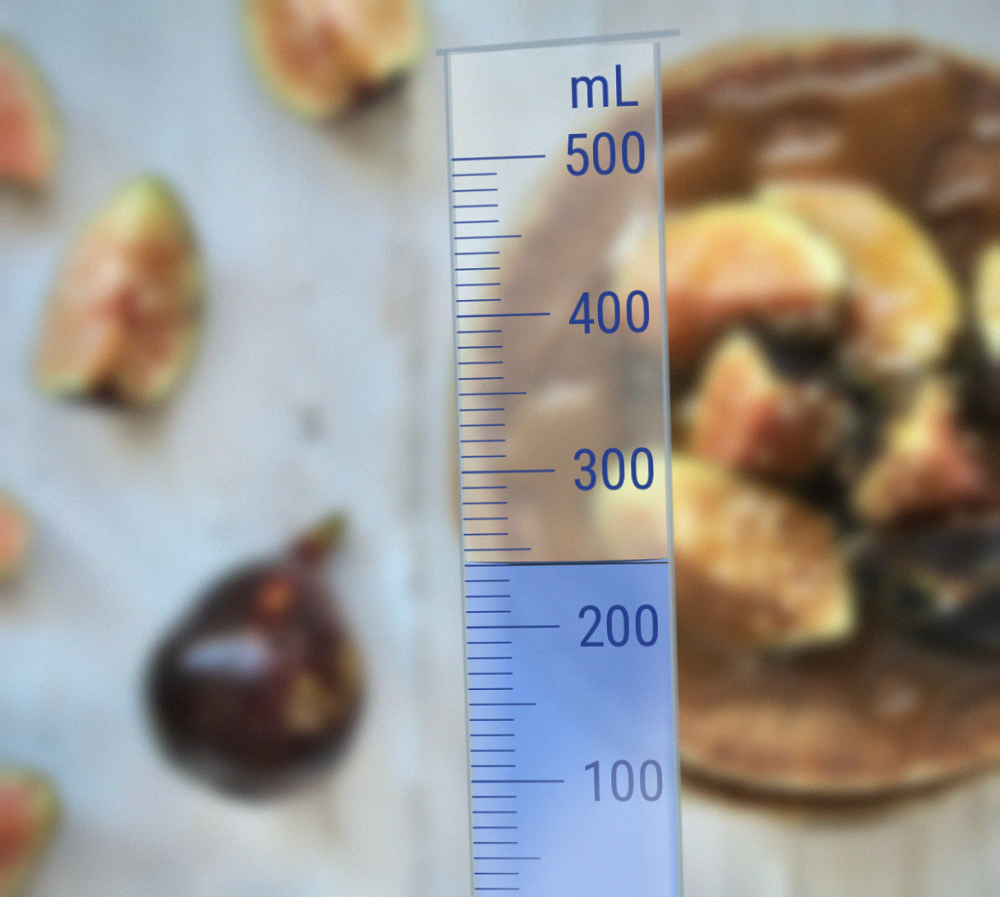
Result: 240 (mL)
